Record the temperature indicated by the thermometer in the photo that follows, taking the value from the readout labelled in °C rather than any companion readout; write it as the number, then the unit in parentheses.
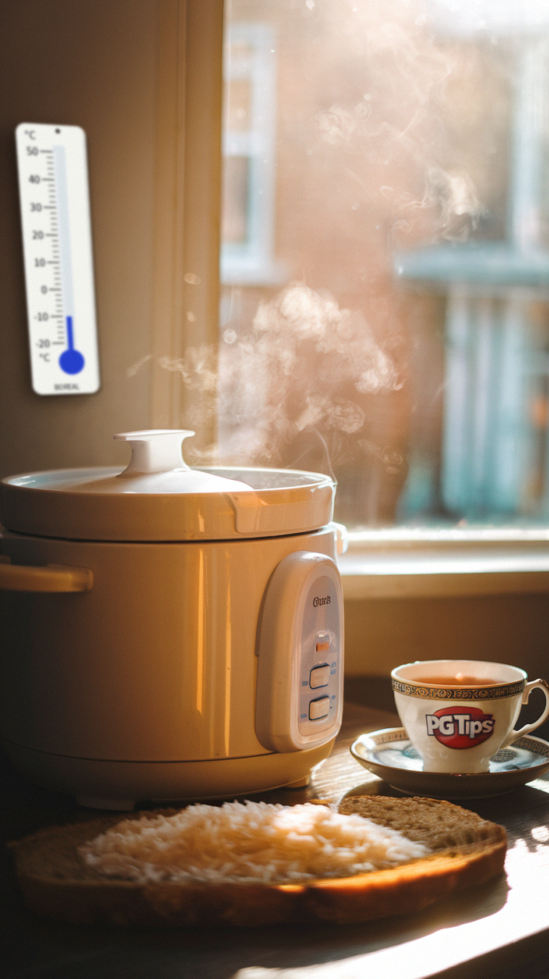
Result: -10 (°C)
